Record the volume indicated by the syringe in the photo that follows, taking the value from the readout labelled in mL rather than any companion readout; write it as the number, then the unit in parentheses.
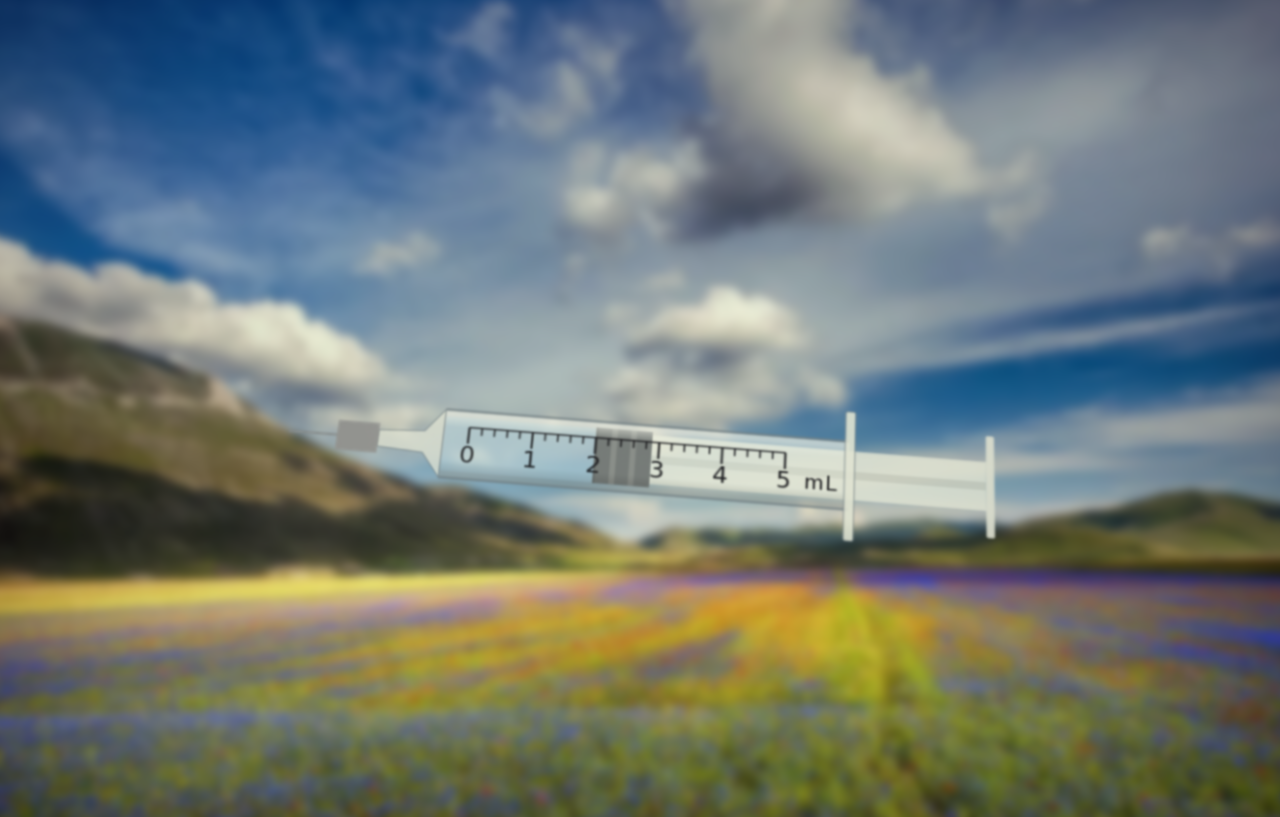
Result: 2 (mL)
